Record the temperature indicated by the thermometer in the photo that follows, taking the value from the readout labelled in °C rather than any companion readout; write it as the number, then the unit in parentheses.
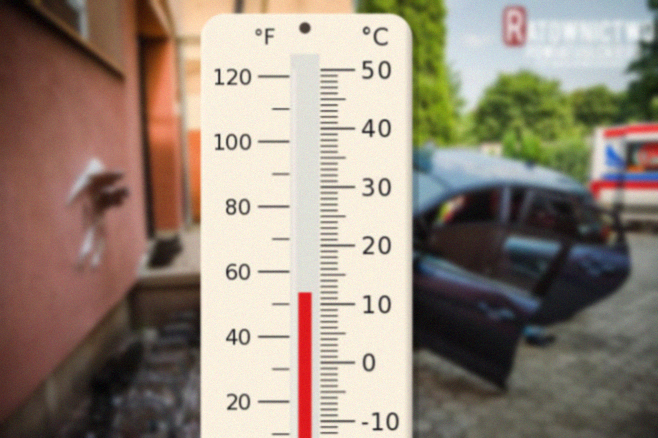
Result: 12 (°C)
